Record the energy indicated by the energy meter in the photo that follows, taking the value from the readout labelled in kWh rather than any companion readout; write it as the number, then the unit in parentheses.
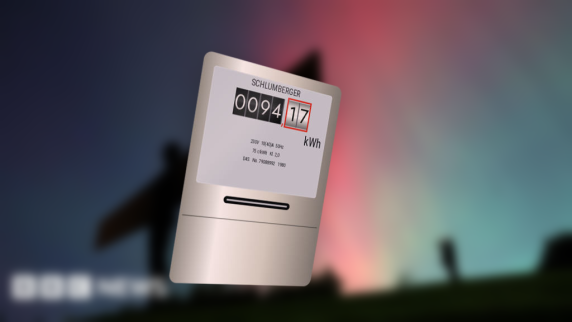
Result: 94.17 (kWh)
